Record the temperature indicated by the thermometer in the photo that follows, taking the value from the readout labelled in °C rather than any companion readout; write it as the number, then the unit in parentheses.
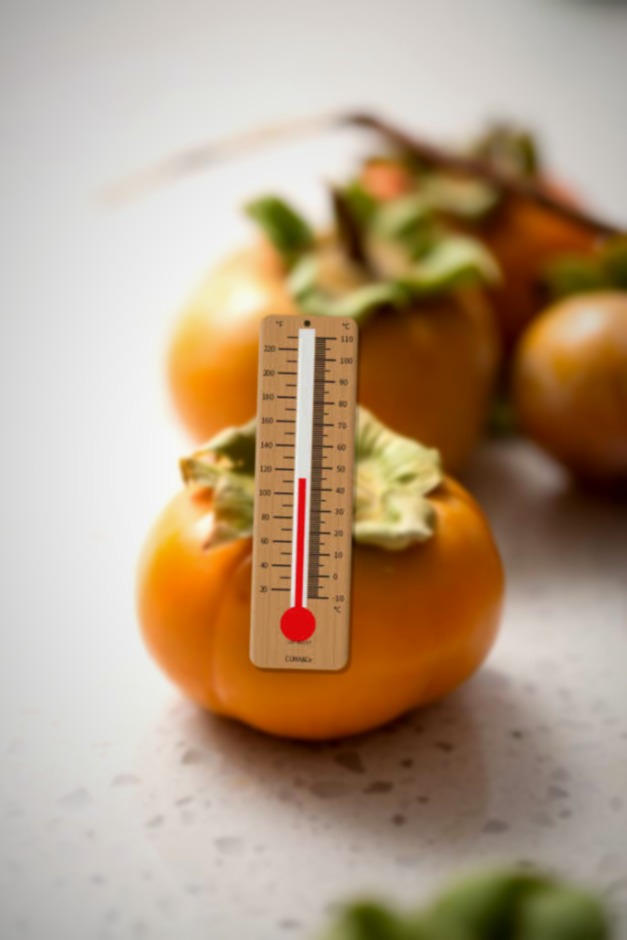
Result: 45 (°C)
